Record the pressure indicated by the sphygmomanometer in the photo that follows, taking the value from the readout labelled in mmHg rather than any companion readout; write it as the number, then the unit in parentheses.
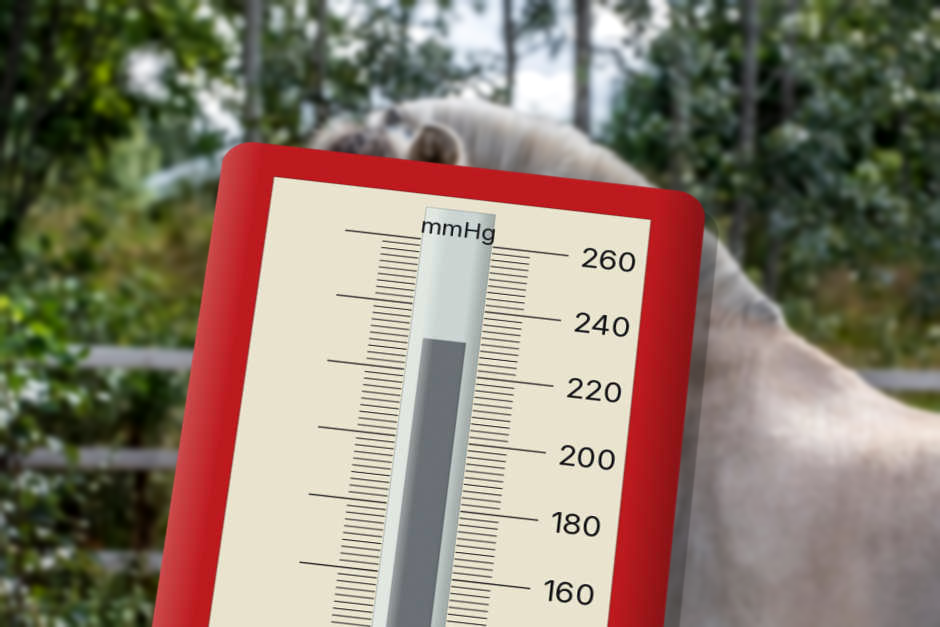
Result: 230 (mmHg)
